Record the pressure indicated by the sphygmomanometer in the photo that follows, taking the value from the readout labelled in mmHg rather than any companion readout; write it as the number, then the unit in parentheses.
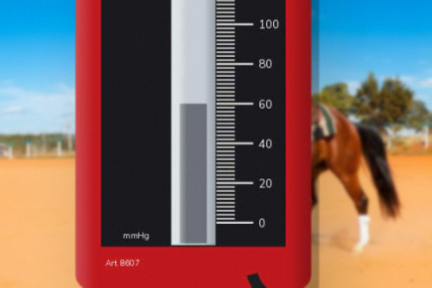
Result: 60 (mmHg)
